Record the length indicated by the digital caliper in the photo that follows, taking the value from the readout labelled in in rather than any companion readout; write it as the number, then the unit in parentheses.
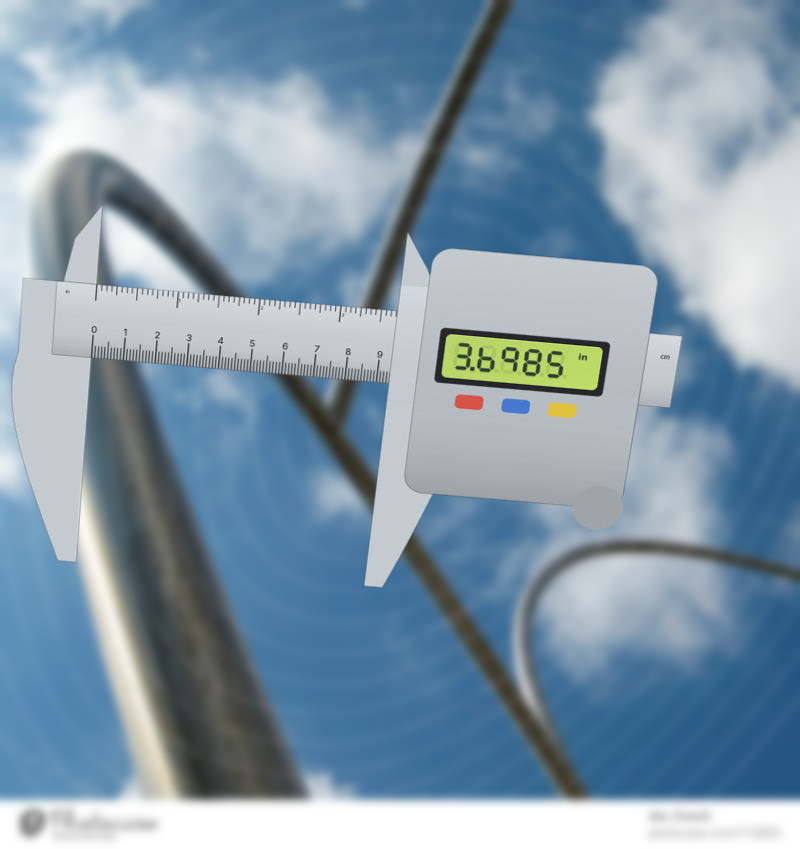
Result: 3.6985 (in)
